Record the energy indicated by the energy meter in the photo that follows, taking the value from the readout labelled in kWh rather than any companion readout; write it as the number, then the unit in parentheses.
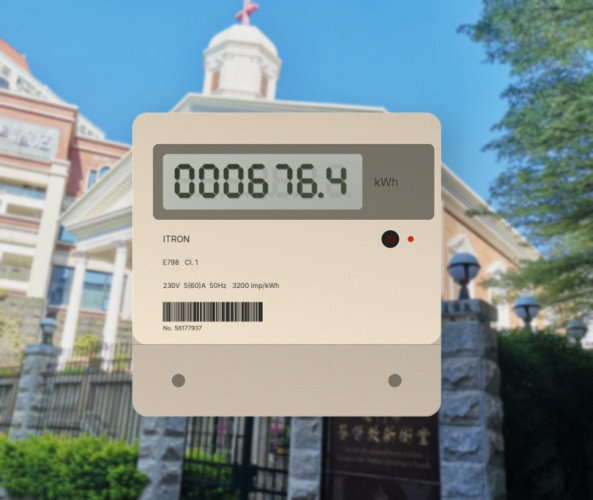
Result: 676.4 (kWh)
